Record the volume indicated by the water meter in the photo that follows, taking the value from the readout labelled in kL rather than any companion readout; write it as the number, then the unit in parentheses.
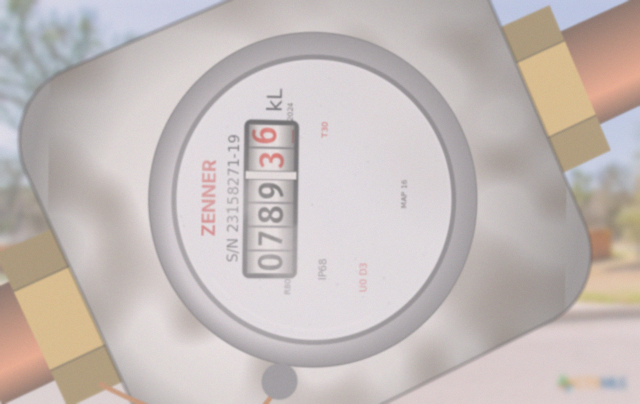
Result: 789.36 (kL)
